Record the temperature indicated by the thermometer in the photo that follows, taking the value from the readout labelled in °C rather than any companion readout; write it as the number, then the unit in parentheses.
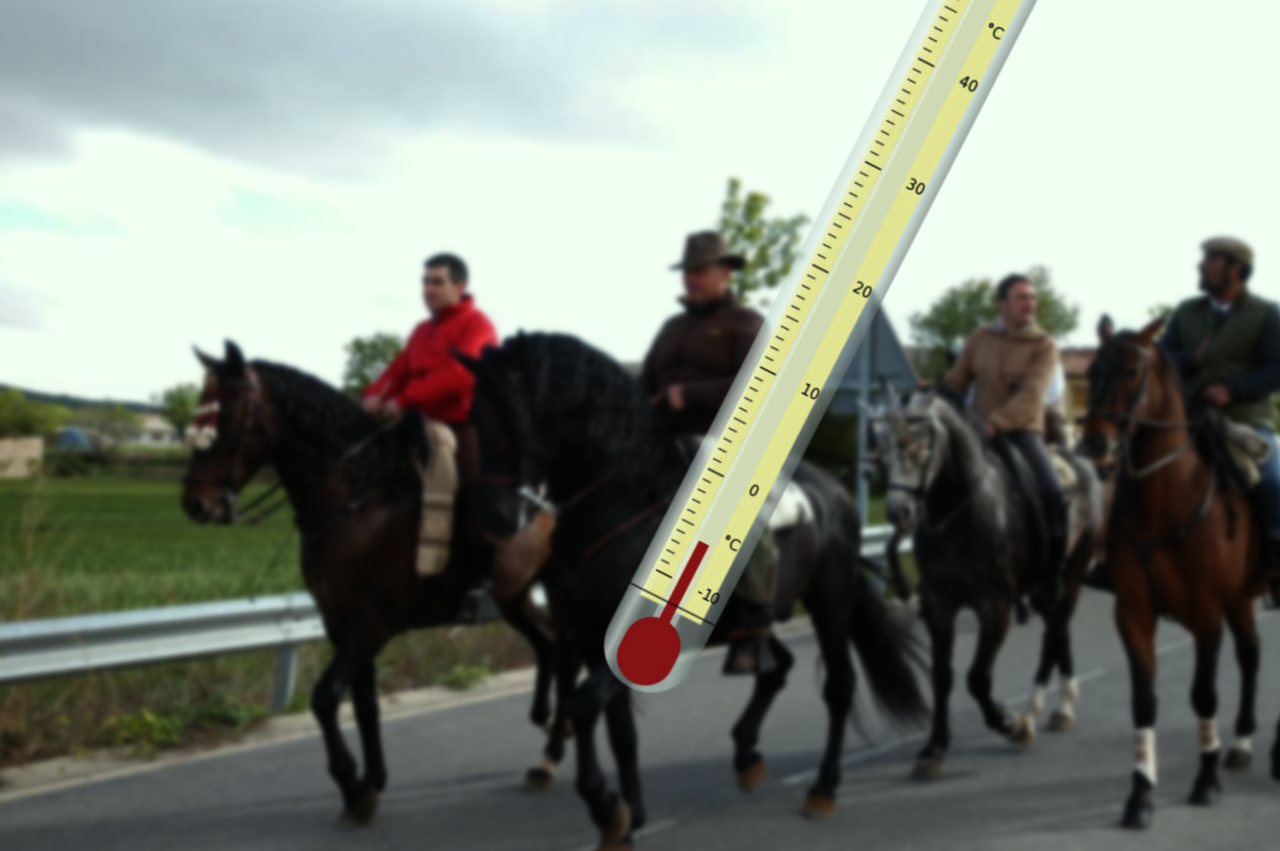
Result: -6 (°C)
